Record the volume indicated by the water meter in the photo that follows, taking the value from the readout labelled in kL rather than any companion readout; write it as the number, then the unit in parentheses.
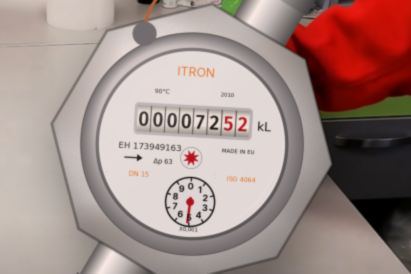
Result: 72.525 (kL)
